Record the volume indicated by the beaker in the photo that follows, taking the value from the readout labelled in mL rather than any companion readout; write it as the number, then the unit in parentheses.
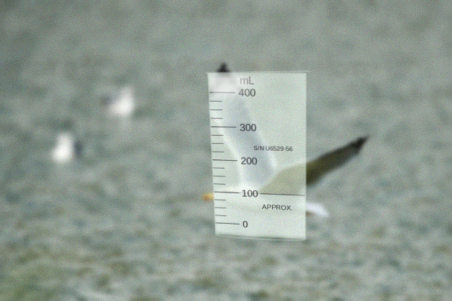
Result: 100 (mL)
